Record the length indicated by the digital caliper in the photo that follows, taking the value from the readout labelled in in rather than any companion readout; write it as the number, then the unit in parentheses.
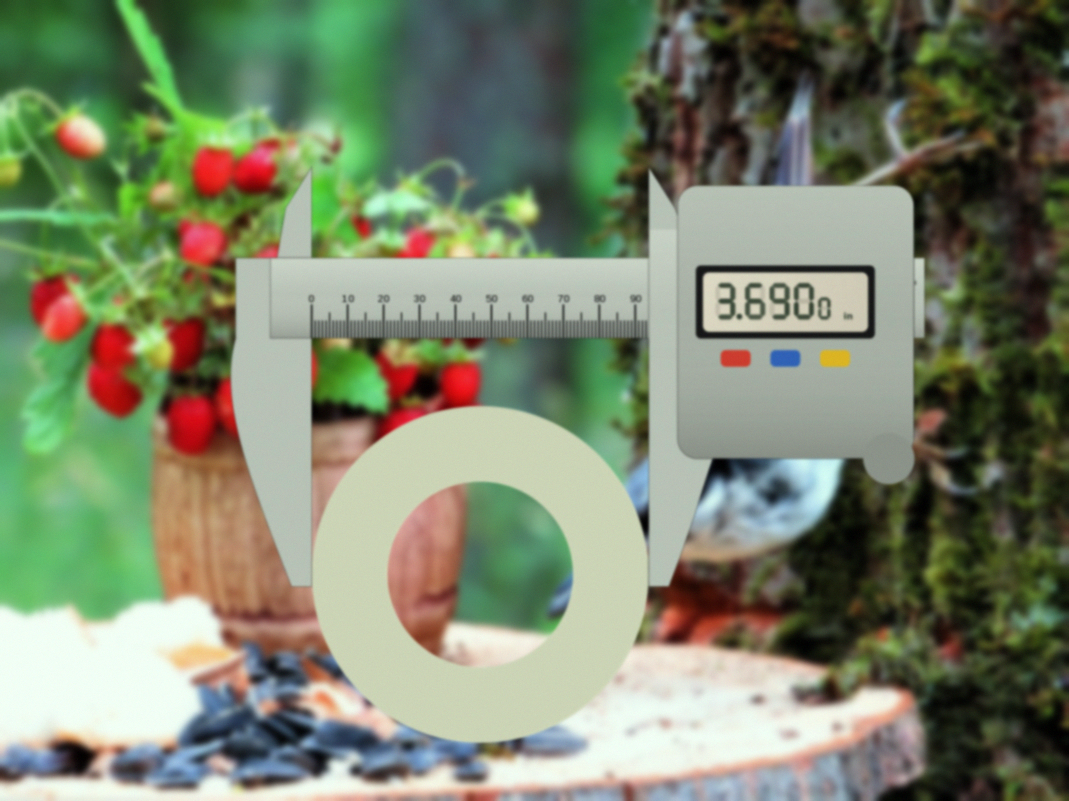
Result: 3.6900 (in)
